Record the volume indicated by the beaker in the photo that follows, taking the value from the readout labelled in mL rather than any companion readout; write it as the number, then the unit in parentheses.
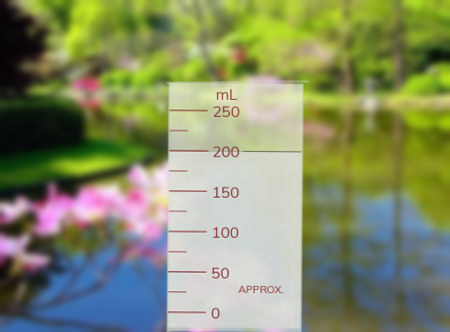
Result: 200 (mL)
